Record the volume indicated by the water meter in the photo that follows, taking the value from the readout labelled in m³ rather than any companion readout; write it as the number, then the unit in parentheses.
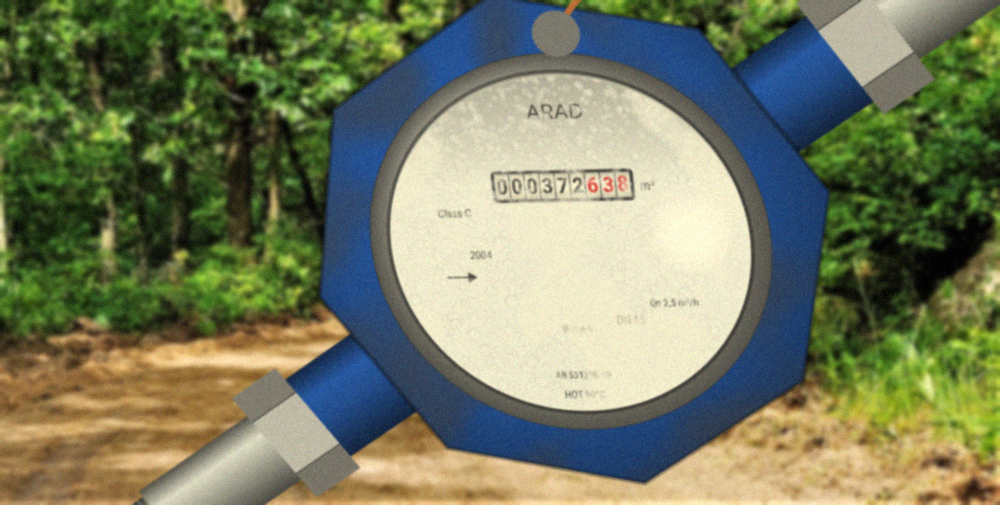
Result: 372.638 (m³)
